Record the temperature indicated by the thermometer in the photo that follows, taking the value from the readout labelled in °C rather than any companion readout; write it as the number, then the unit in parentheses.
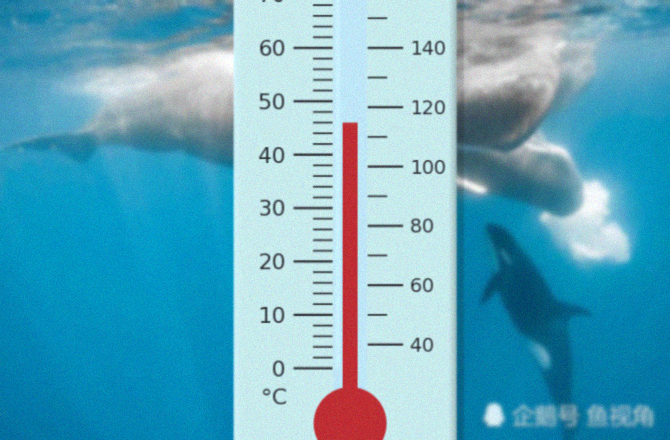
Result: 46 (°C)
